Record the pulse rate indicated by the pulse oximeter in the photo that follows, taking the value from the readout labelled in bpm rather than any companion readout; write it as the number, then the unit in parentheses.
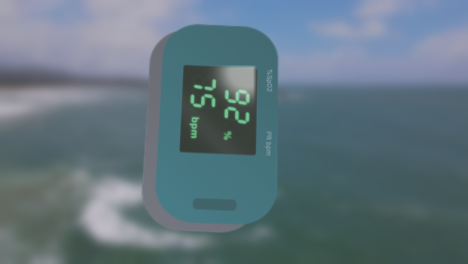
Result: 75 (bpm)
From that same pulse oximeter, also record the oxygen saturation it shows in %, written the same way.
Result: 92 (%)
